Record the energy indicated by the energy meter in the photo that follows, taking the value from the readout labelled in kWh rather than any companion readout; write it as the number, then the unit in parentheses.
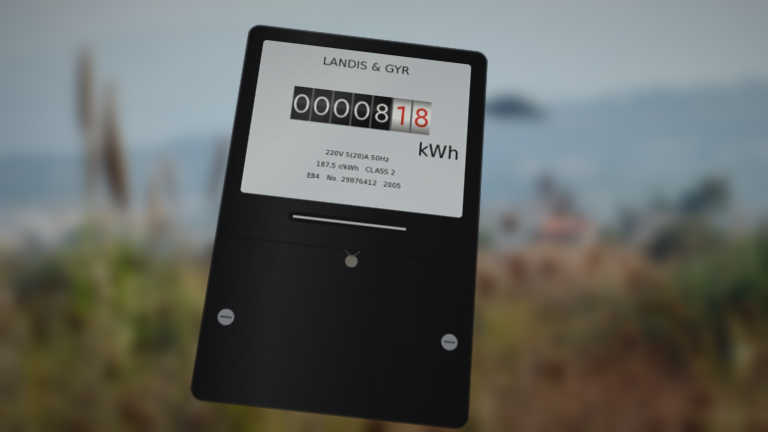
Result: 8.18 (kWh)
